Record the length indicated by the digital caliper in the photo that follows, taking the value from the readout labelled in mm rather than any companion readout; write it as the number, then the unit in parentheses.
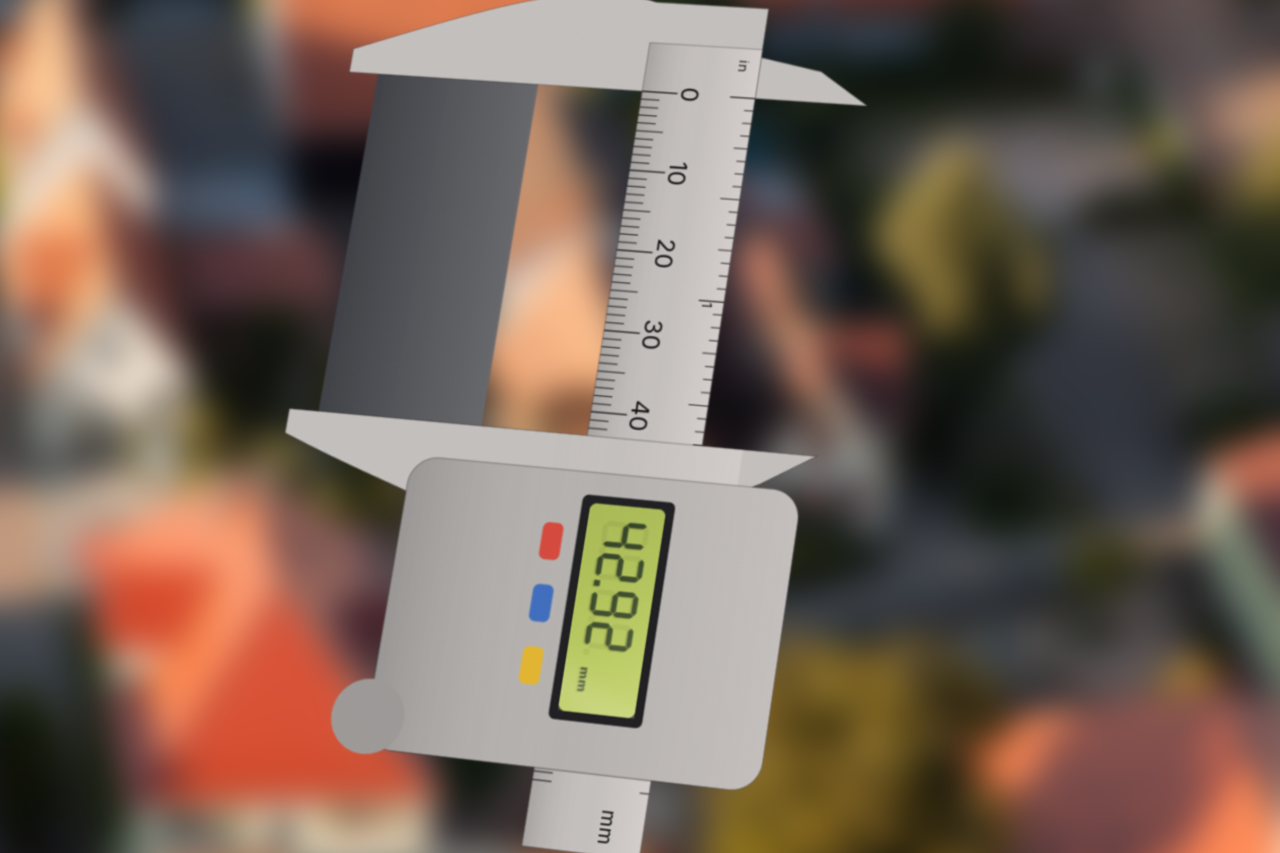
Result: 42.92 (mm)
